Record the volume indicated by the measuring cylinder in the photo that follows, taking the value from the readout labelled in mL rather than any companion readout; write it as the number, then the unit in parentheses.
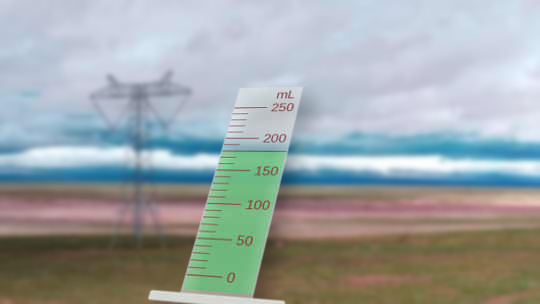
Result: 180 (mL)
